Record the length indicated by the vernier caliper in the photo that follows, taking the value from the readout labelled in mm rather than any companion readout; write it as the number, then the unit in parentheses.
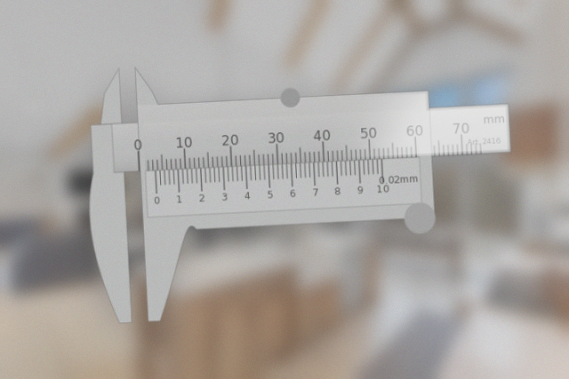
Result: 3.5 (mm)
